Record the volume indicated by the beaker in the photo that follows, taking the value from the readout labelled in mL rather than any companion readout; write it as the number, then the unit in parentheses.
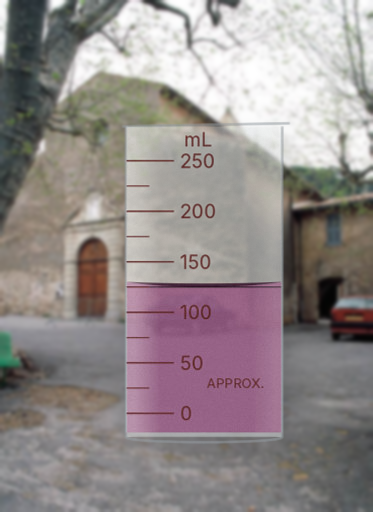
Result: 125 (mL)
